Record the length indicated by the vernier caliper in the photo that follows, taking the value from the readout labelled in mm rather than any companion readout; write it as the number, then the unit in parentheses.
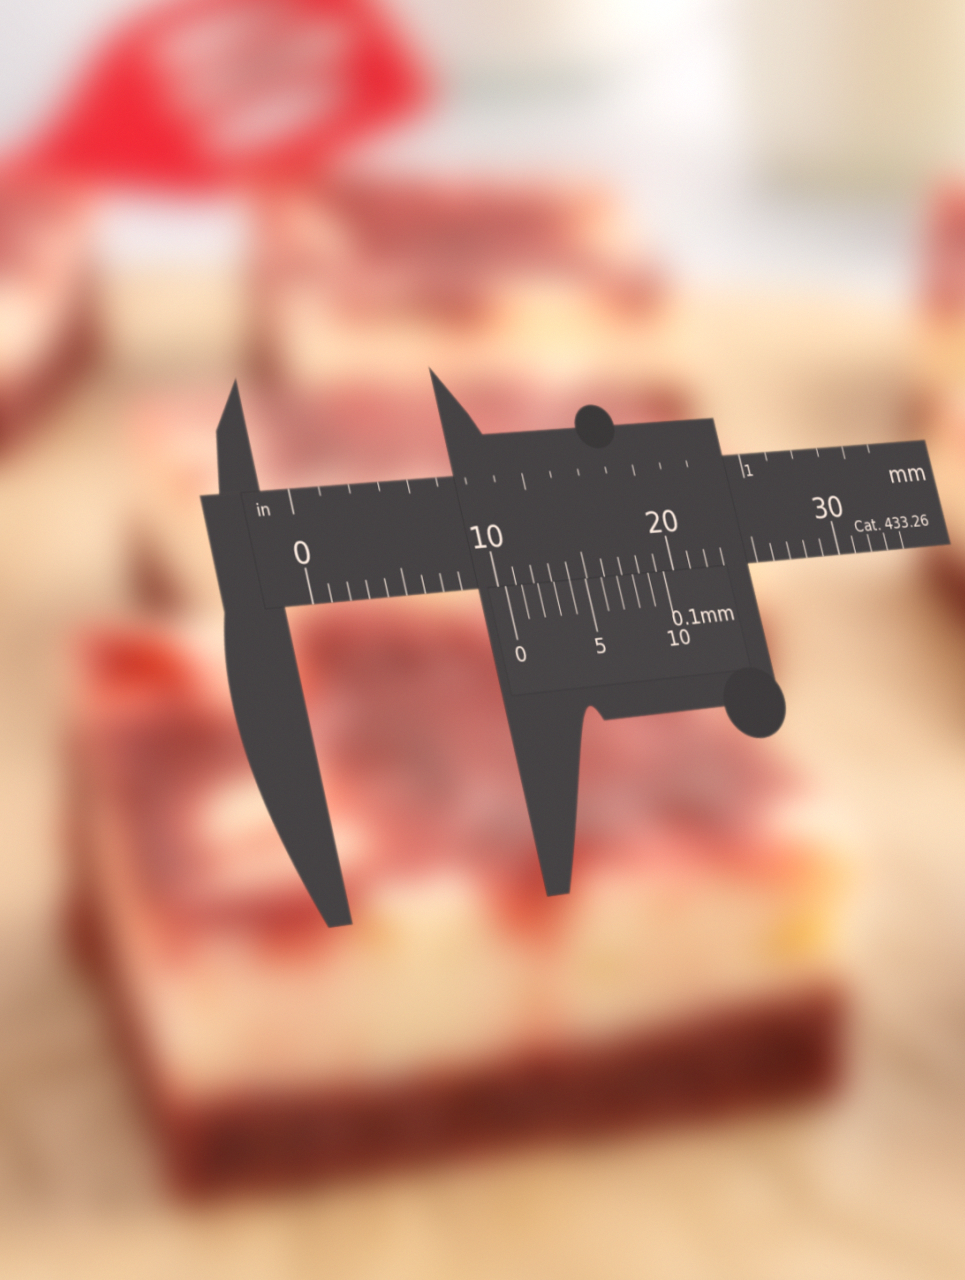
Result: 10.4 (mm)
